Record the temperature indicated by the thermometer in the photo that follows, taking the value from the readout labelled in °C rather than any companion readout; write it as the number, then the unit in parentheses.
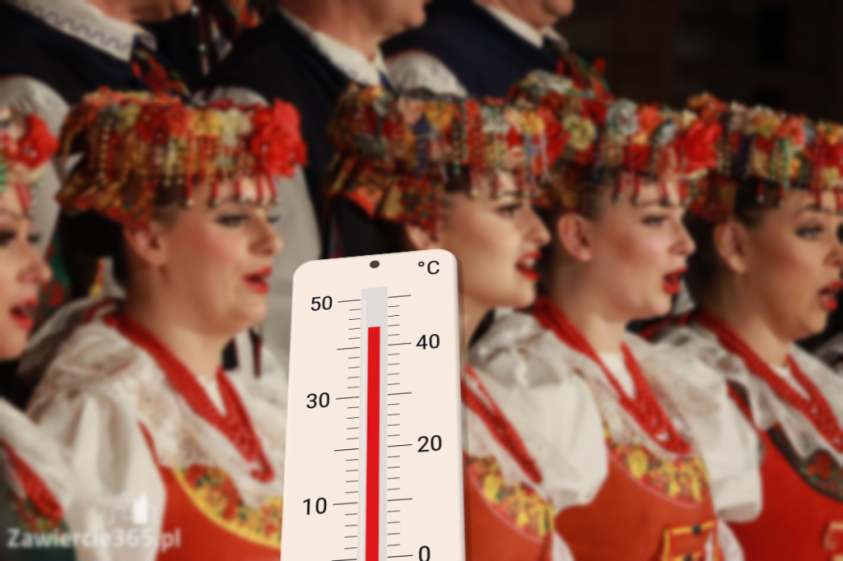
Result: 44 (°C)
